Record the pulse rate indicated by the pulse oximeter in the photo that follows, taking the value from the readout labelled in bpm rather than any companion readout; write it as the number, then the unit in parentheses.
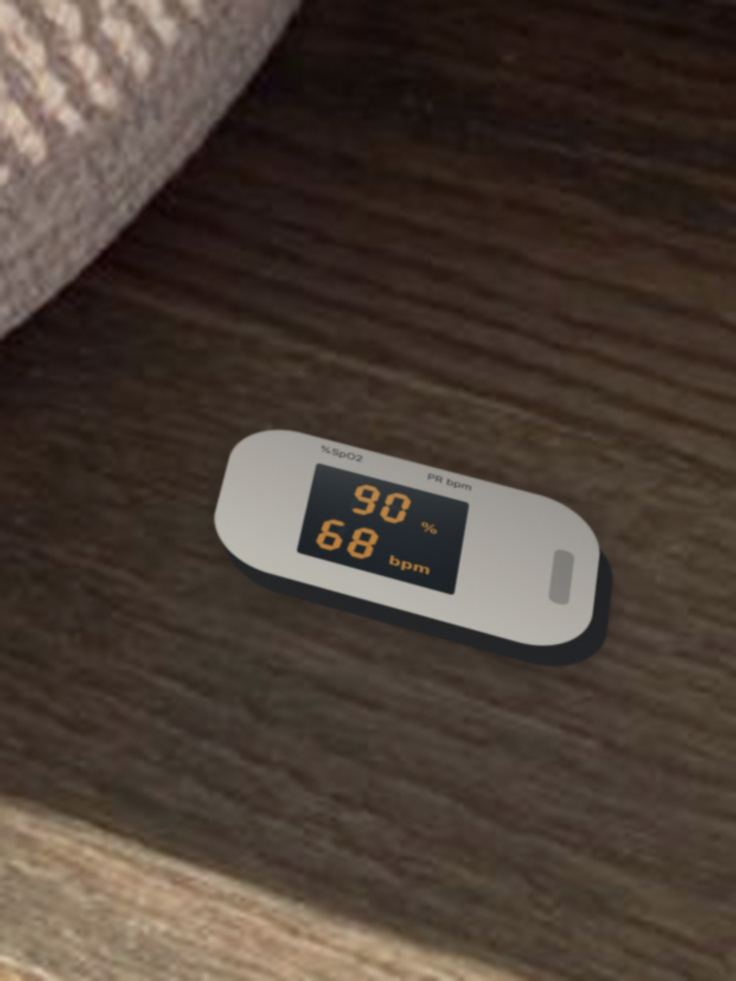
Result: 68 (bpm)
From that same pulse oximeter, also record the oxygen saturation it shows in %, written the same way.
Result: 90 (%)
